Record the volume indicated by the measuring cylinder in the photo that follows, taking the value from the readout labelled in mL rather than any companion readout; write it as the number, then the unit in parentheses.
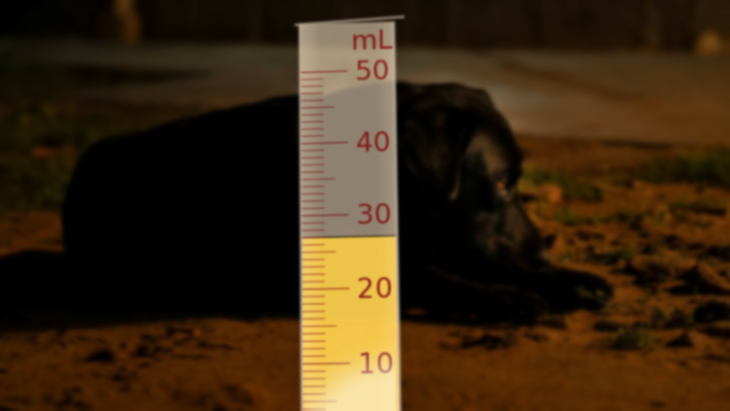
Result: 27 (mL)
